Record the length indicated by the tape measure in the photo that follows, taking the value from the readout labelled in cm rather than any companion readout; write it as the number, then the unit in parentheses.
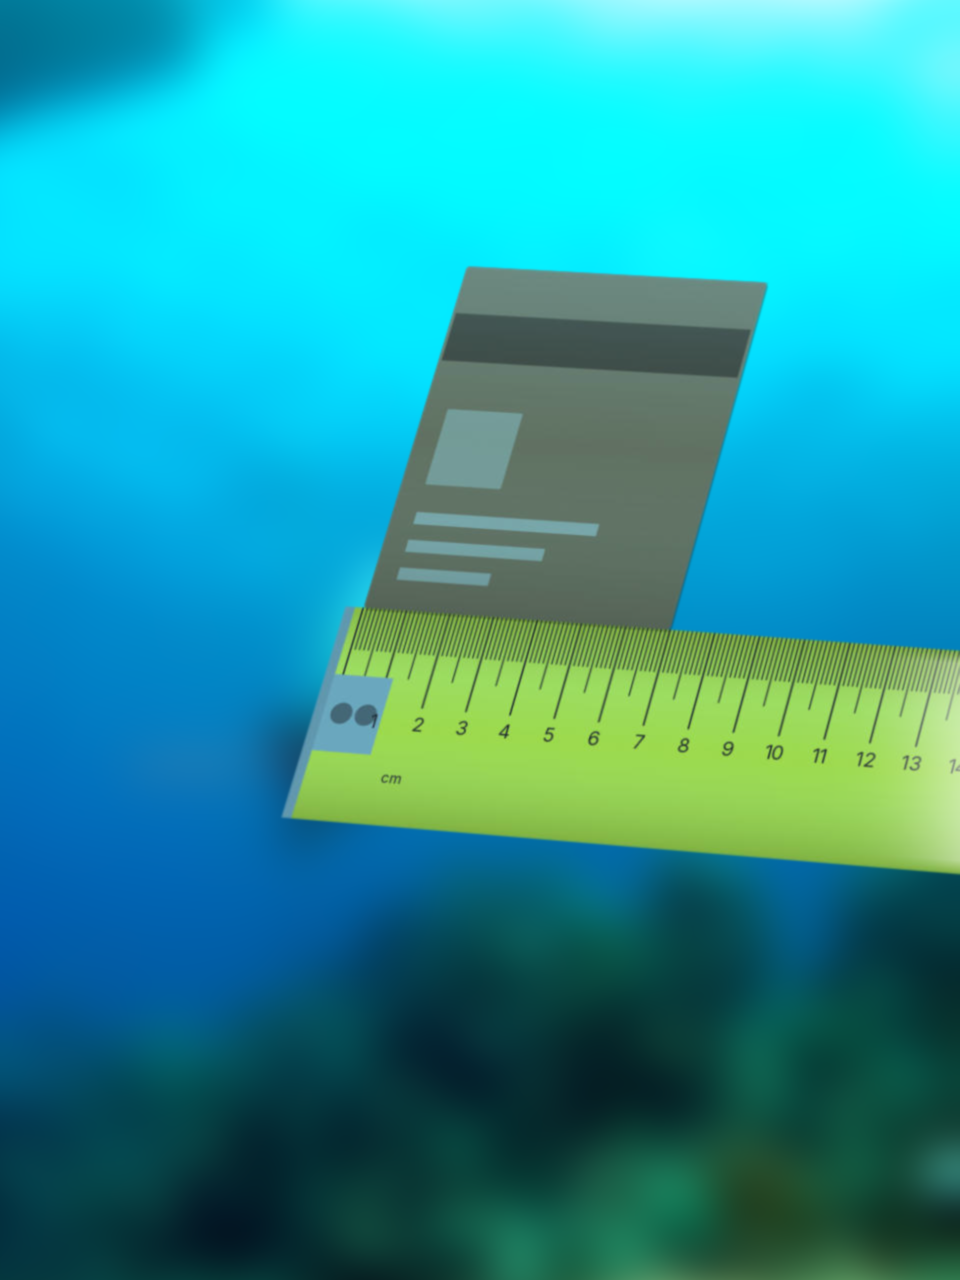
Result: 7 (cm)
